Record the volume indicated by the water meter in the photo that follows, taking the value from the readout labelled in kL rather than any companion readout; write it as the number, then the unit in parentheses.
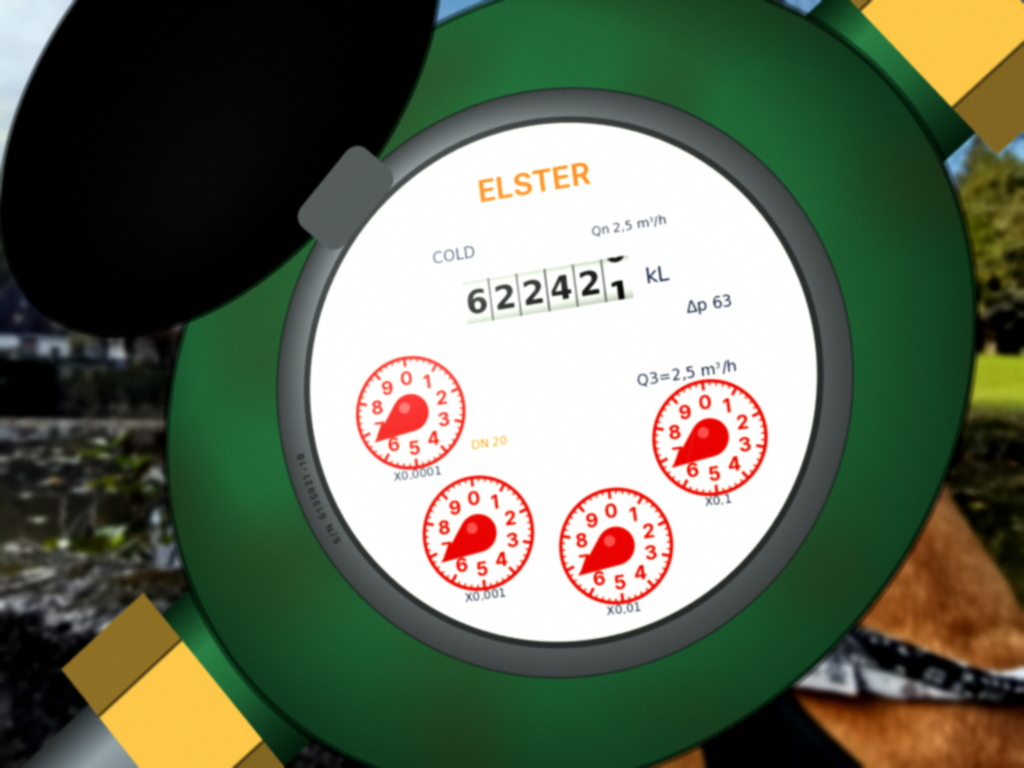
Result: 622420.6666 (kL)
